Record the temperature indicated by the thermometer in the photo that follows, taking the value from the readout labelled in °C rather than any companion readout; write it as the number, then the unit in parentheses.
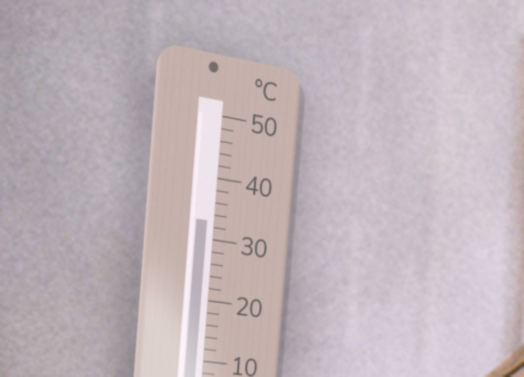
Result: 33 (°C)
